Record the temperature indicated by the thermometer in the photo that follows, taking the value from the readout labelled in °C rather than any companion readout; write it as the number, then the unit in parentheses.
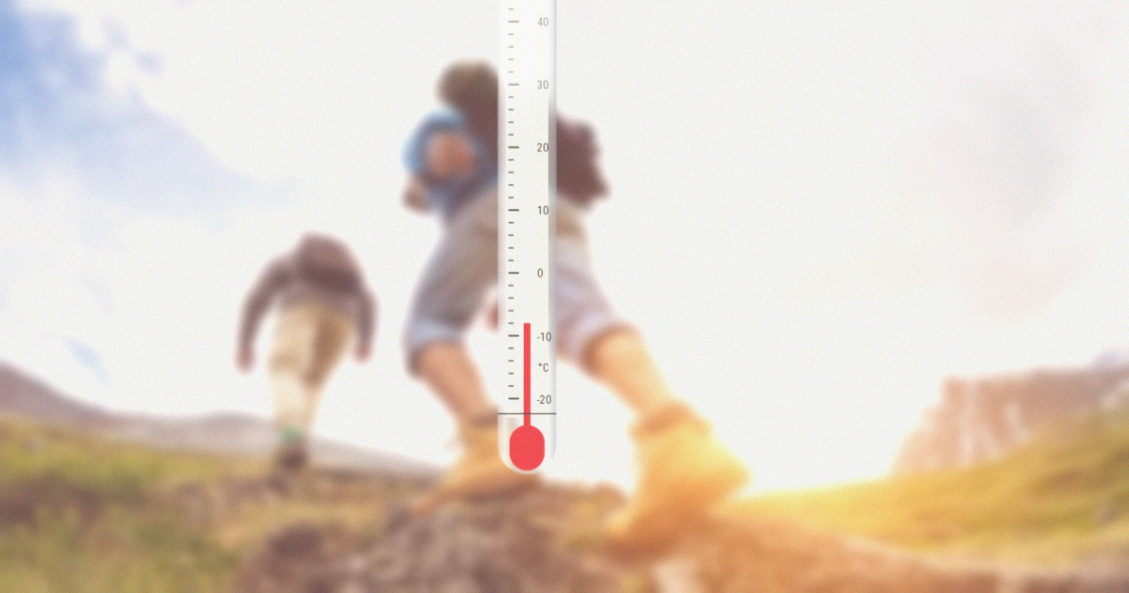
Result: -8 (°C)
